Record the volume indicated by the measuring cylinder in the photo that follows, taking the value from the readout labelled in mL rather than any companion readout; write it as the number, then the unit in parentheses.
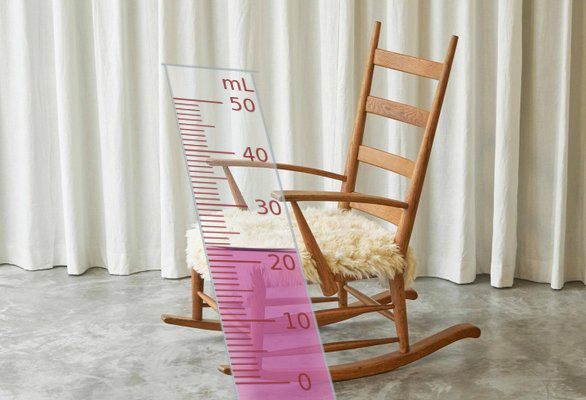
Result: 22 (mL)
